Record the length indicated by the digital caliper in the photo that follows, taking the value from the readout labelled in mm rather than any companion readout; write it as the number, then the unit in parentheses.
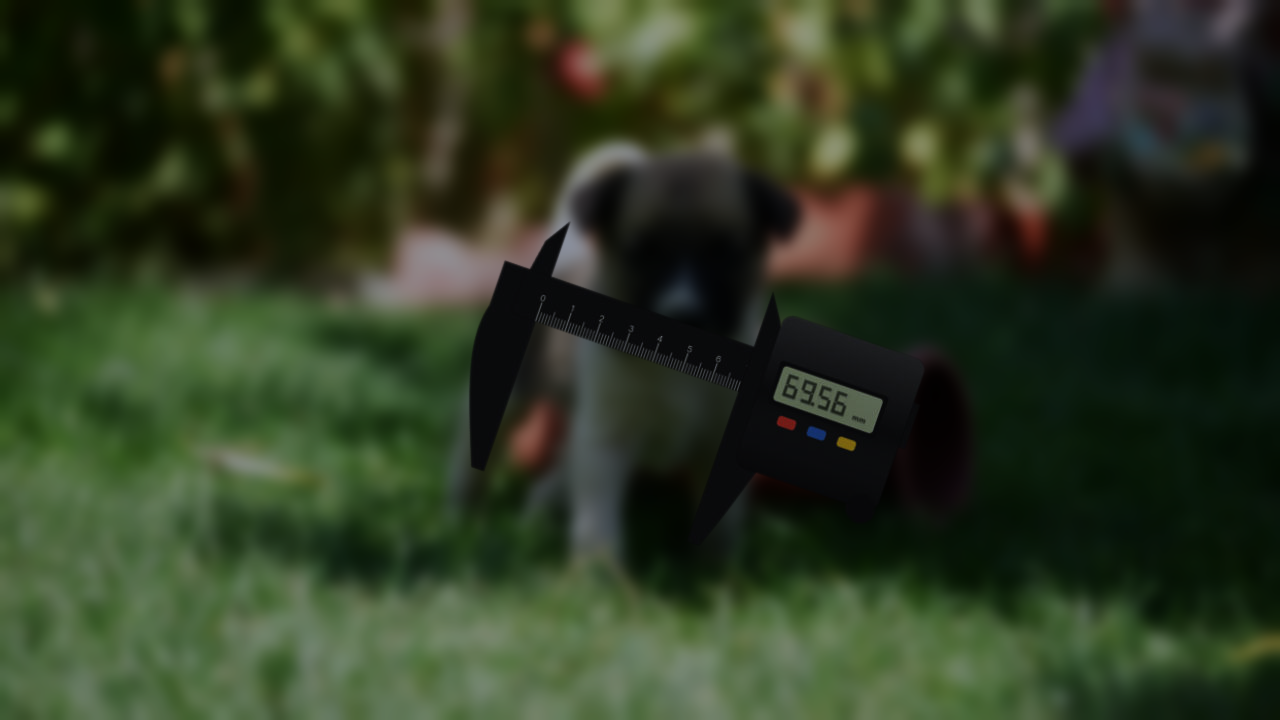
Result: 69.56 (mm)
